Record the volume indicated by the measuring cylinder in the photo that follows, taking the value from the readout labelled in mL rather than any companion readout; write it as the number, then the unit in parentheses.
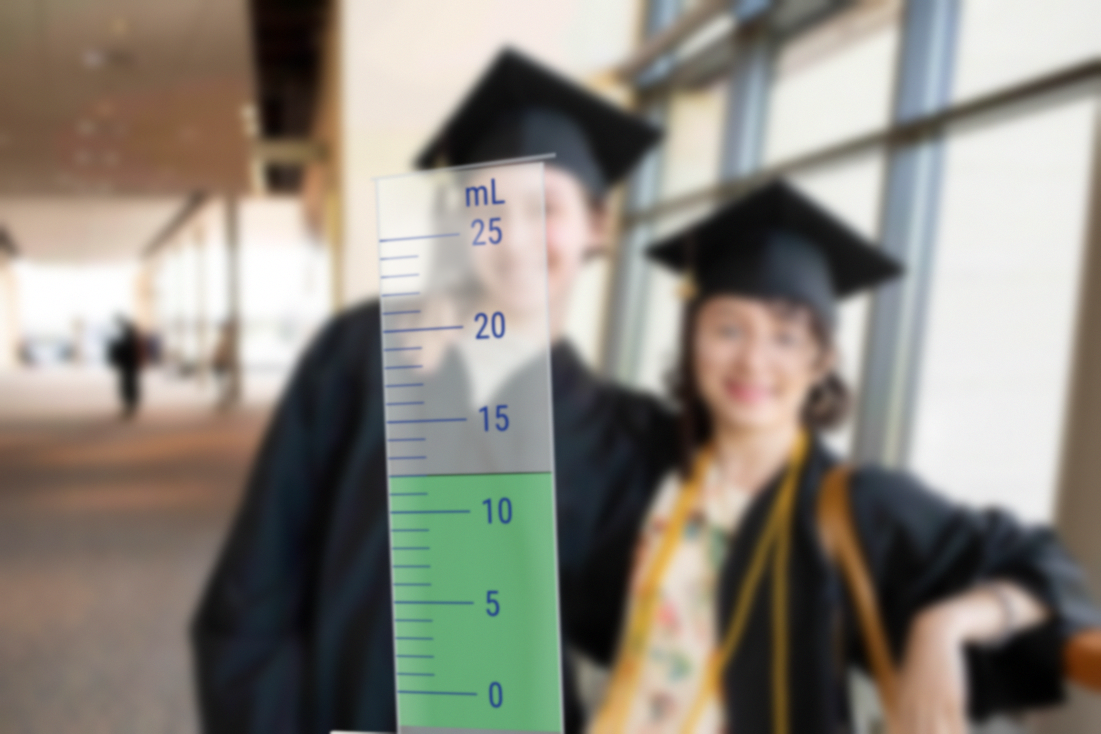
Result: 12 (mL)
